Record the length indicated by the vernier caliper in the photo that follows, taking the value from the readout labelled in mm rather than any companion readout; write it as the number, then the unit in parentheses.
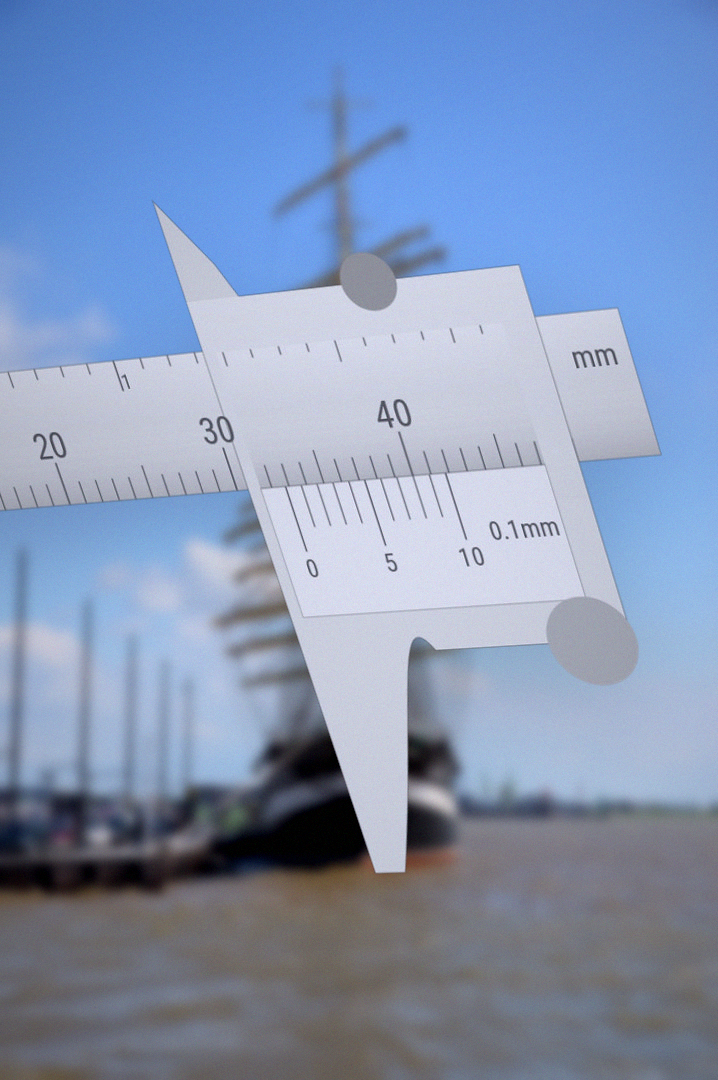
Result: 32.8 (mm)
